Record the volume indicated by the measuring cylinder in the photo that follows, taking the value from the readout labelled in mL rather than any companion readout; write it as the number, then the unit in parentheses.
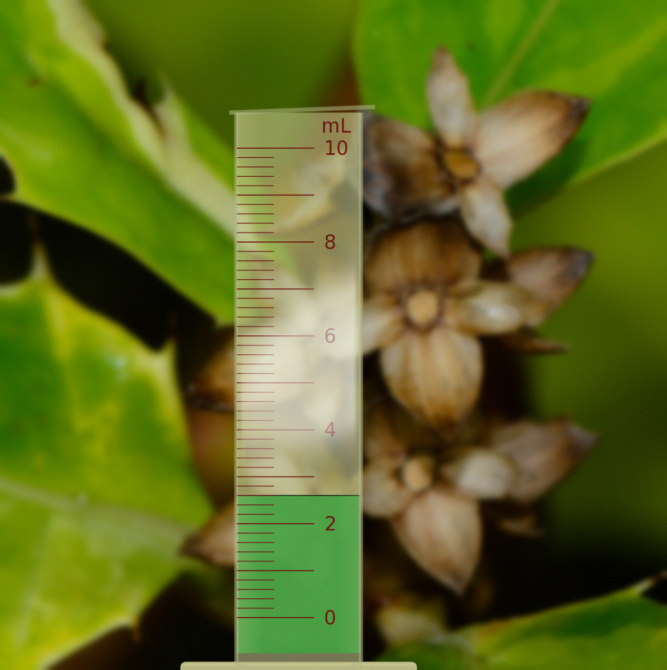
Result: 2.6 (mL)
